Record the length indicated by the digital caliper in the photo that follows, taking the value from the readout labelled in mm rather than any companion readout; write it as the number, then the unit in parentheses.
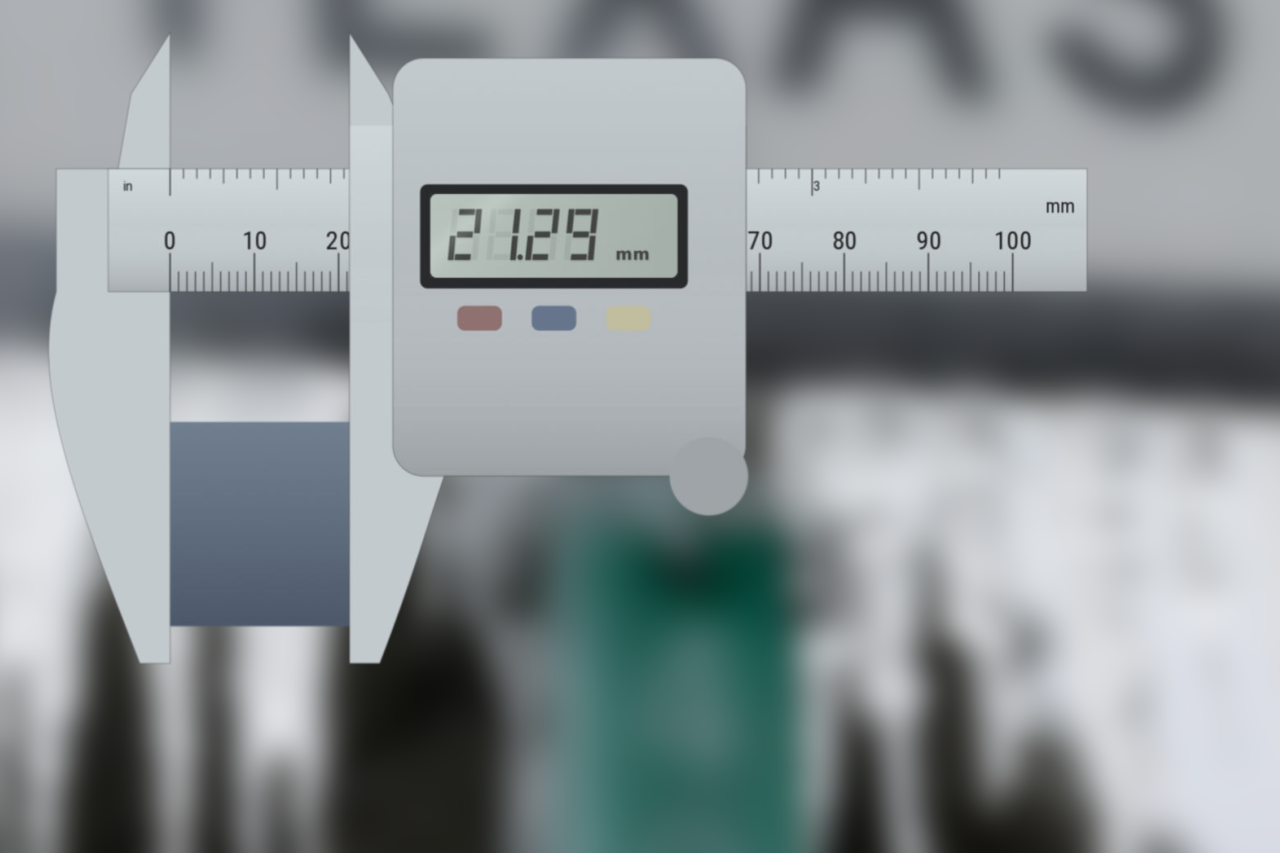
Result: 21.29 (mm)
